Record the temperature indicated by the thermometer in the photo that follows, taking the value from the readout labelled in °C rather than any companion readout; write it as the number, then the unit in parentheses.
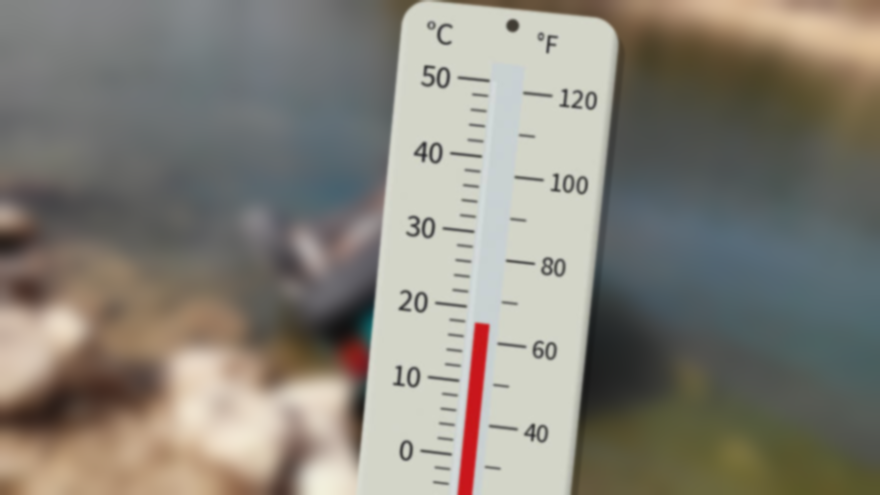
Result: 18 (°C)
